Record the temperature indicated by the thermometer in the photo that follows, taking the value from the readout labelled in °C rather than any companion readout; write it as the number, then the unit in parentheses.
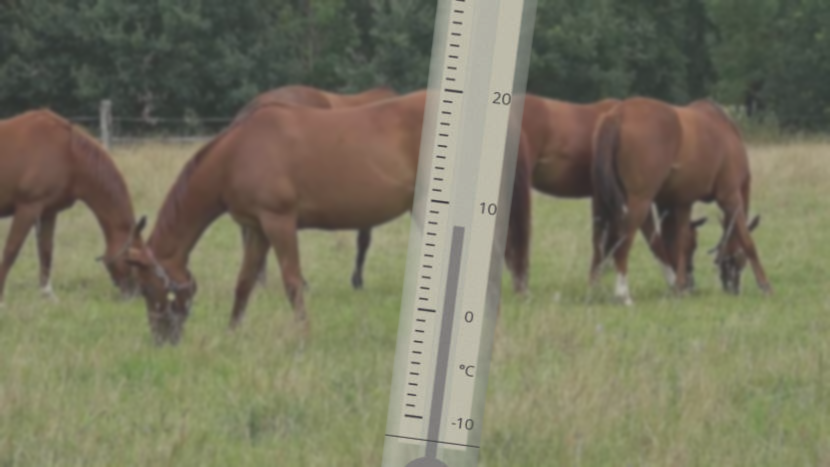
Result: 8 (°C)
